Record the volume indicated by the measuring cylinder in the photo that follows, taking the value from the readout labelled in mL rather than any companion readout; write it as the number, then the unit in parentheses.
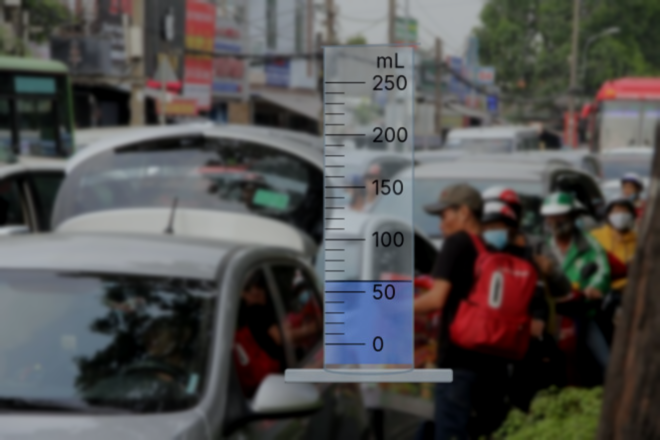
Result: 60 (mL)
